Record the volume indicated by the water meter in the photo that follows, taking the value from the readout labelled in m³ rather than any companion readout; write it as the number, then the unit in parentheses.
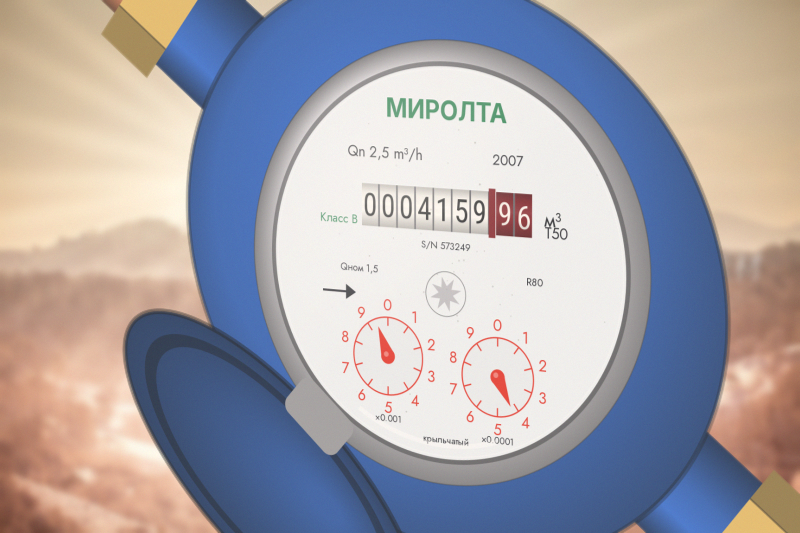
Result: 4159.9594 (m³)
